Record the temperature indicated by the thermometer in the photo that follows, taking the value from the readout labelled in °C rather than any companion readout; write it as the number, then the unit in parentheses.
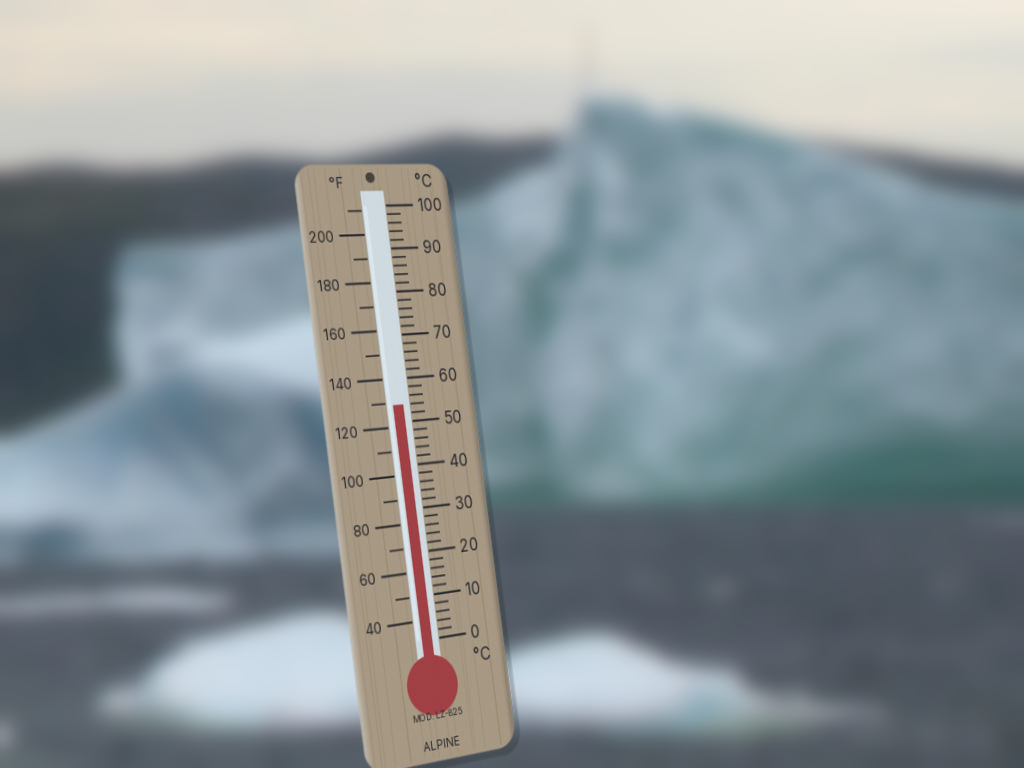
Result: 54 (°C)
